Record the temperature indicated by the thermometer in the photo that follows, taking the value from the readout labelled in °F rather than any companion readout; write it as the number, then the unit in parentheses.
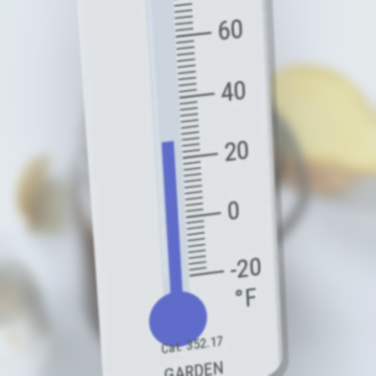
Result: 26 (°F)
